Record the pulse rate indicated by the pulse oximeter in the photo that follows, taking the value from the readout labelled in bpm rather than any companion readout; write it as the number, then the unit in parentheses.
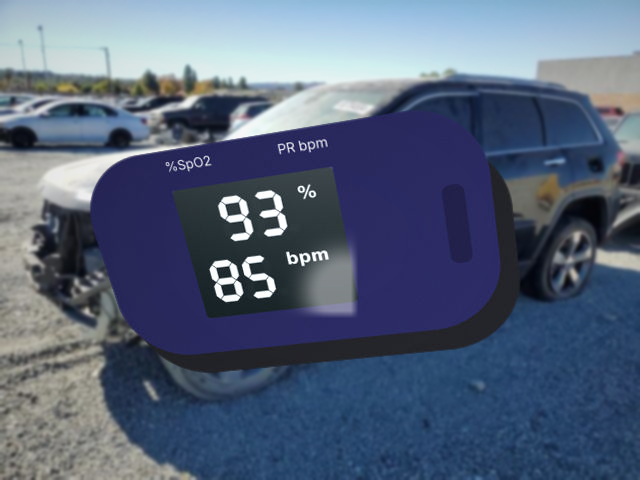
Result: 85 (bpm)
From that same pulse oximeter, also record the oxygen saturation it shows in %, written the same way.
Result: 93 (%)
